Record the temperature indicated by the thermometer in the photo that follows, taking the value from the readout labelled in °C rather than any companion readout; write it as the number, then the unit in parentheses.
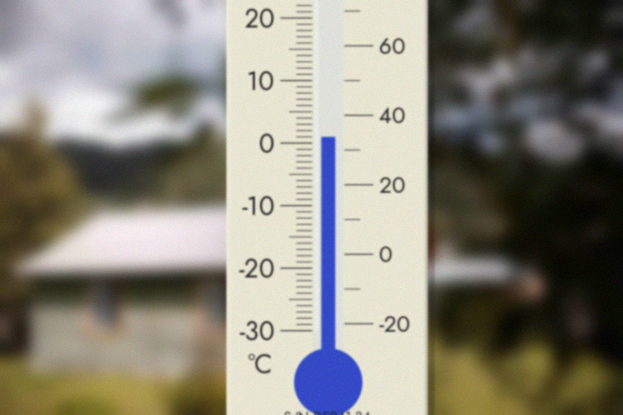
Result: 1 (°C)
